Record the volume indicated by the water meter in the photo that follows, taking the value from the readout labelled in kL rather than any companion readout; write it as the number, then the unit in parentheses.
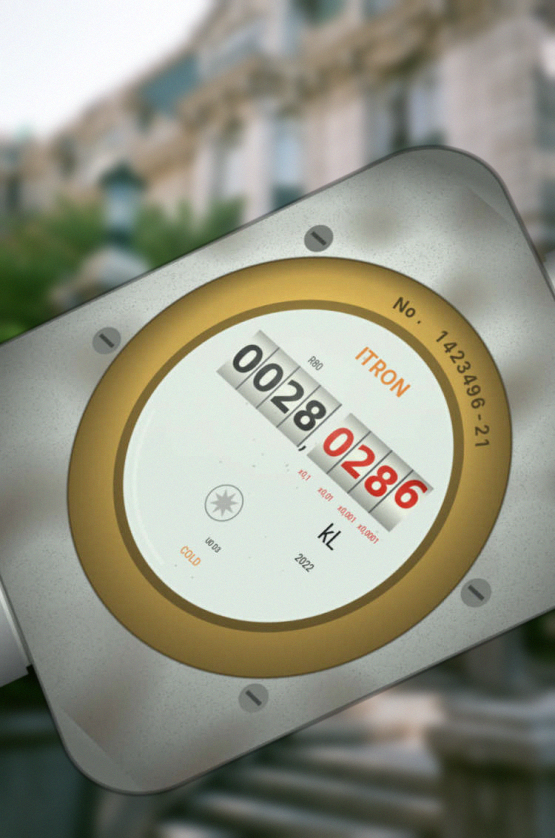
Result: 28.0286 (kL)
